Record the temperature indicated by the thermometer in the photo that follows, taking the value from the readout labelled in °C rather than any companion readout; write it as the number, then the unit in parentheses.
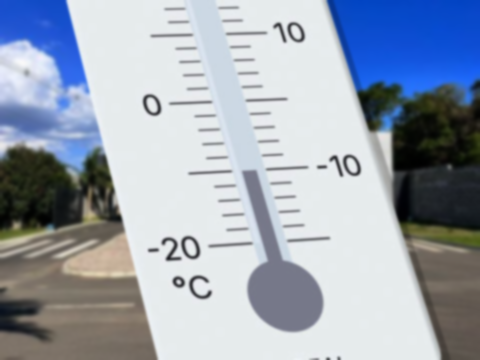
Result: -10 (°C)
